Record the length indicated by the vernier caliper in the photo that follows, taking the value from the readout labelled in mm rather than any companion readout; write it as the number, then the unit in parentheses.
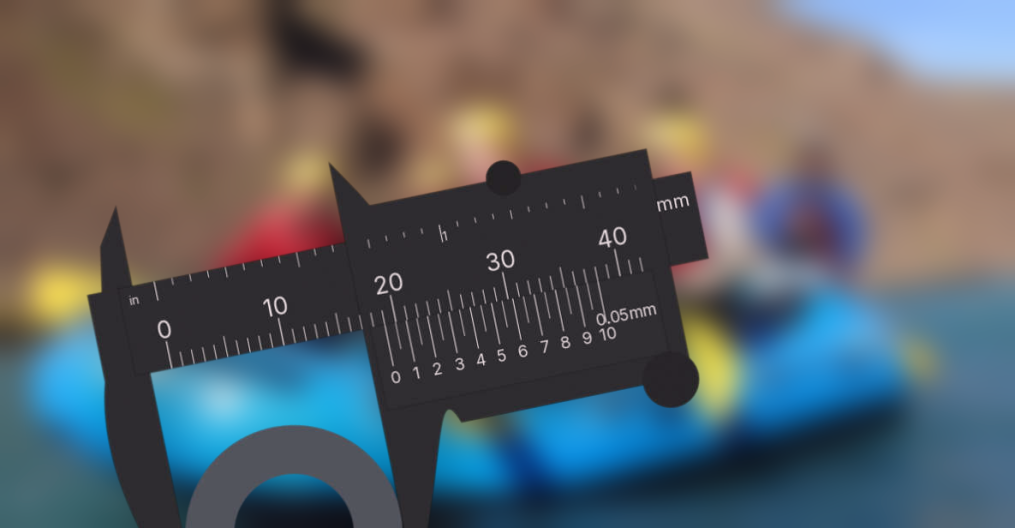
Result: 19.0 (mm)
